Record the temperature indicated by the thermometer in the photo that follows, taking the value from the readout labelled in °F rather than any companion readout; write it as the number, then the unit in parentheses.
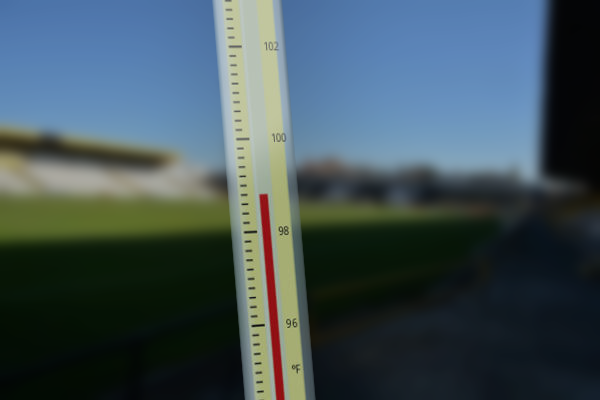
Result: 98.8 (°F)
